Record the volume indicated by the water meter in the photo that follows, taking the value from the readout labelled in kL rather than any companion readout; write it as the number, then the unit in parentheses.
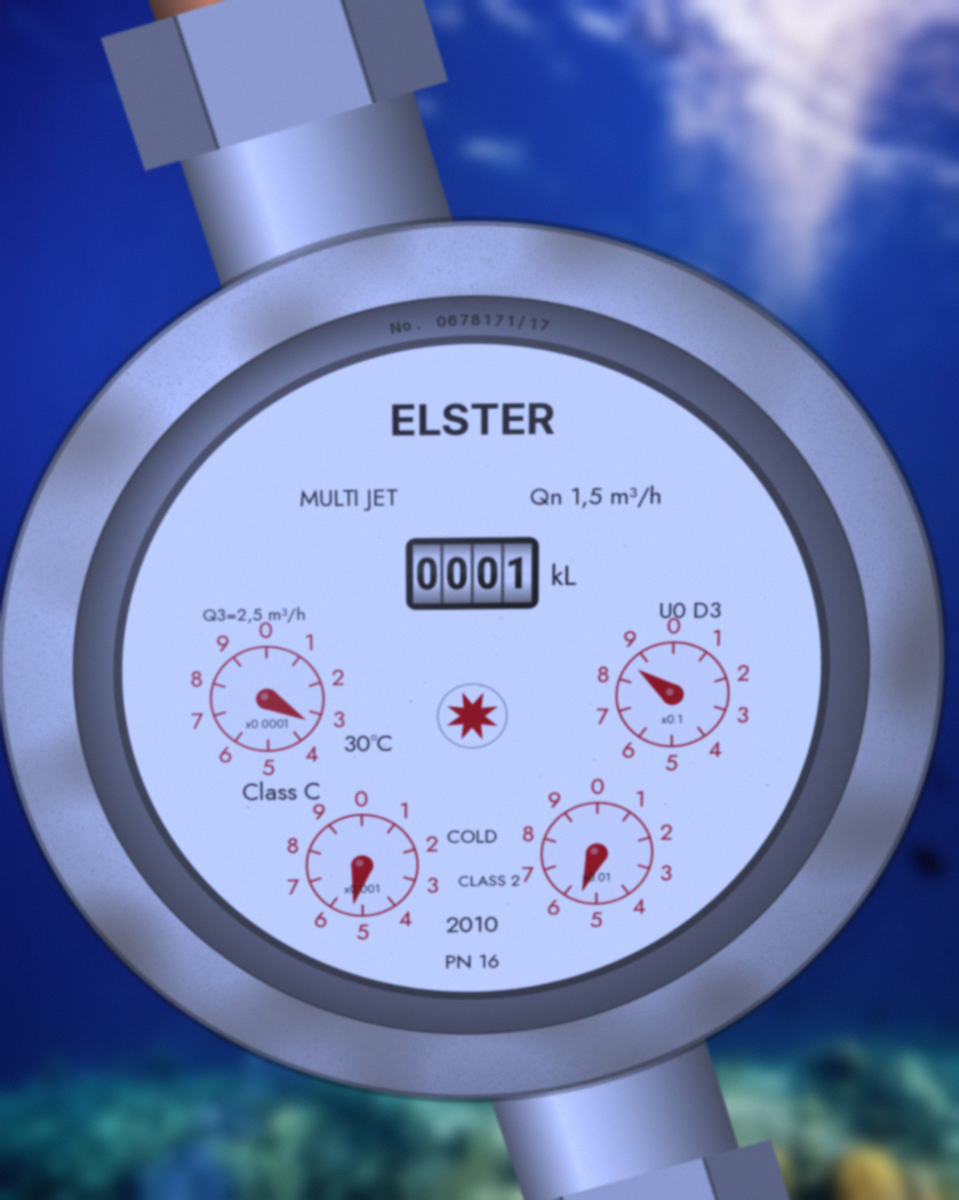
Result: 1.8553 (kL)
